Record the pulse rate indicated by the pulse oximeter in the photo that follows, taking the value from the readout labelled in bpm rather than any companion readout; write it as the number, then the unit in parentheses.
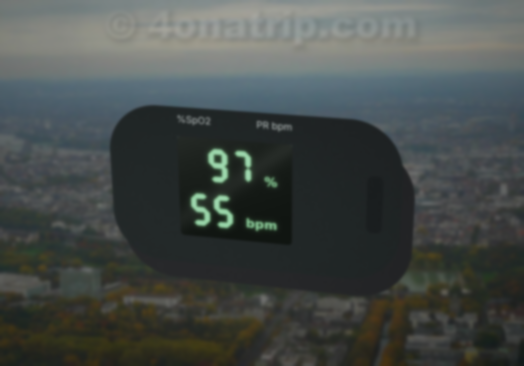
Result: 55 (bpm)
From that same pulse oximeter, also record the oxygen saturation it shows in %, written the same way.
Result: 97 (%)
